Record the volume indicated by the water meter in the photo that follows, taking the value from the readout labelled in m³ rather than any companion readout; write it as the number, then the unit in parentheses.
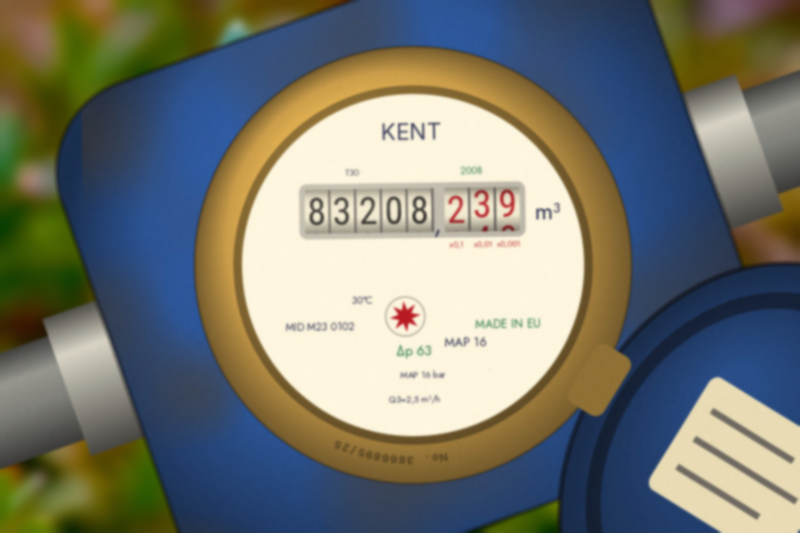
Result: 83208.239 (m³)
